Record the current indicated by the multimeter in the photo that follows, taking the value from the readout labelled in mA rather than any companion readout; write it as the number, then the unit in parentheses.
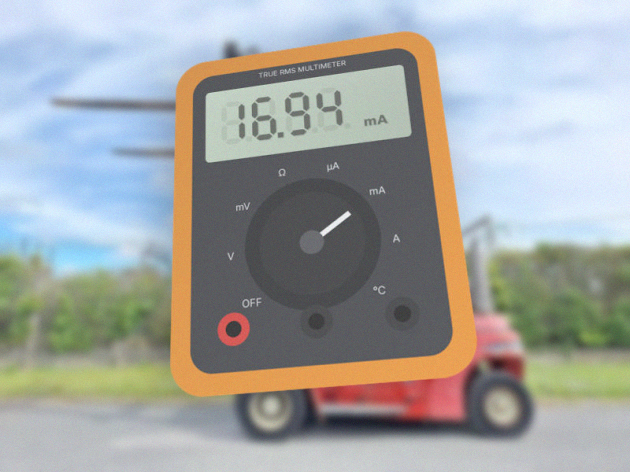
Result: 16.94 (mA)
